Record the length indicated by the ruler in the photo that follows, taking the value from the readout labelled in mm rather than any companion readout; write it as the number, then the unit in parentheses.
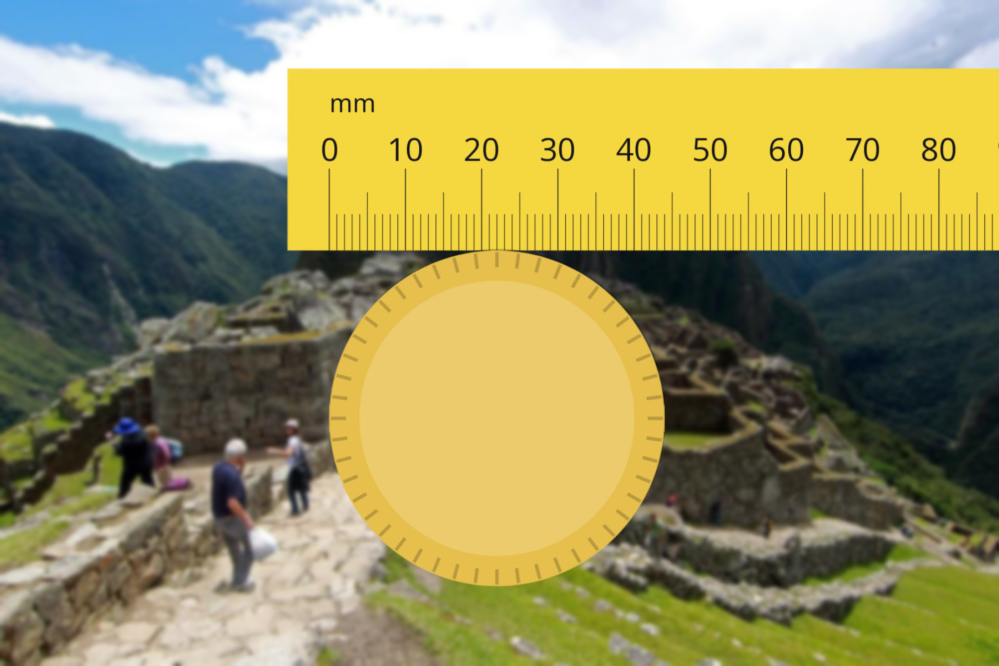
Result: 44 (mm)
